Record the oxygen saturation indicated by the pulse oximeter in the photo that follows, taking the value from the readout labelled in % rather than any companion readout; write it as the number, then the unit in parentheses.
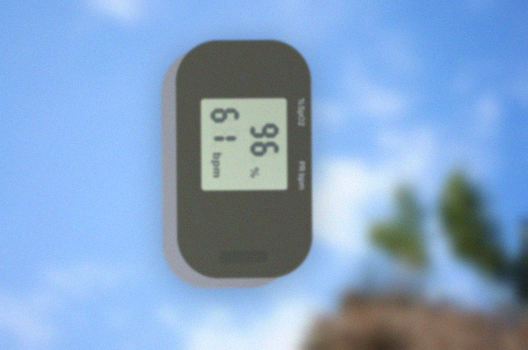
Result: 96 (%)
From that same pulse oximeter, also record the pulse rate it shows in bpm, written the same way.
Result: 61 (bpm)
